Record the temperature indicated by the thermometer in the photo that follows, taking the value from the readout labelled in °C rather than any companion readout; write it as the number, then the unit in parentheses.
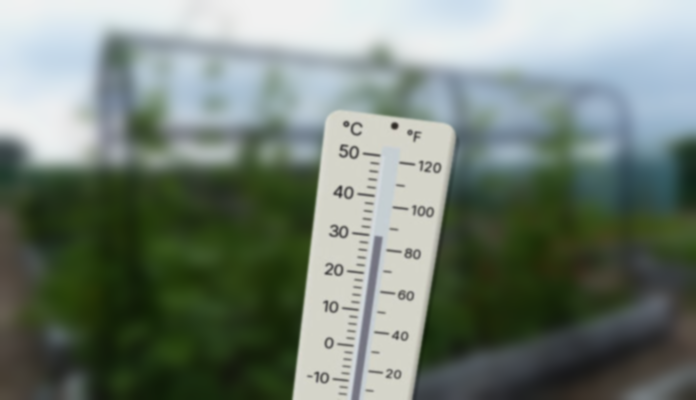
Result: 30 (°C)
